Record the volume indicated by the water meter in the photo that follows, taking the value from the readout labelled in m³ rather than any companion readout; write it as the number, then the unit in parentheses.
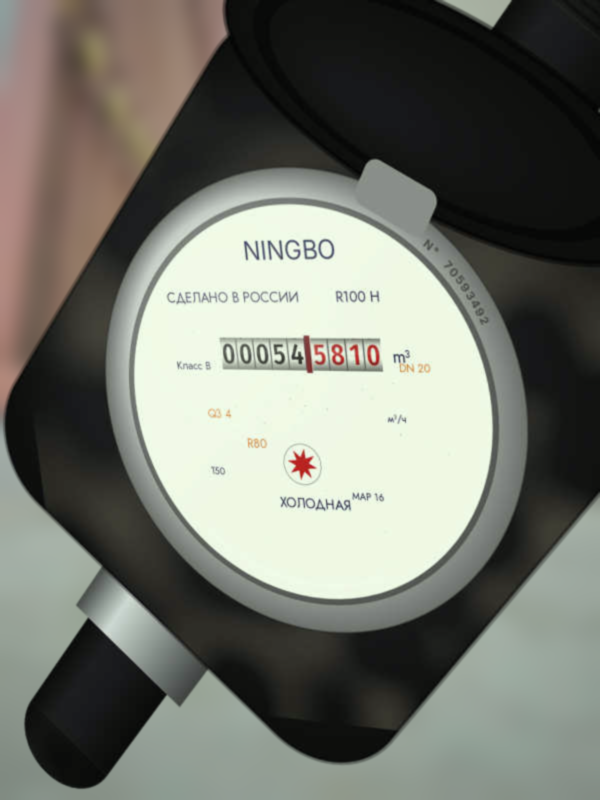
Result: 54.5810 (m³)
